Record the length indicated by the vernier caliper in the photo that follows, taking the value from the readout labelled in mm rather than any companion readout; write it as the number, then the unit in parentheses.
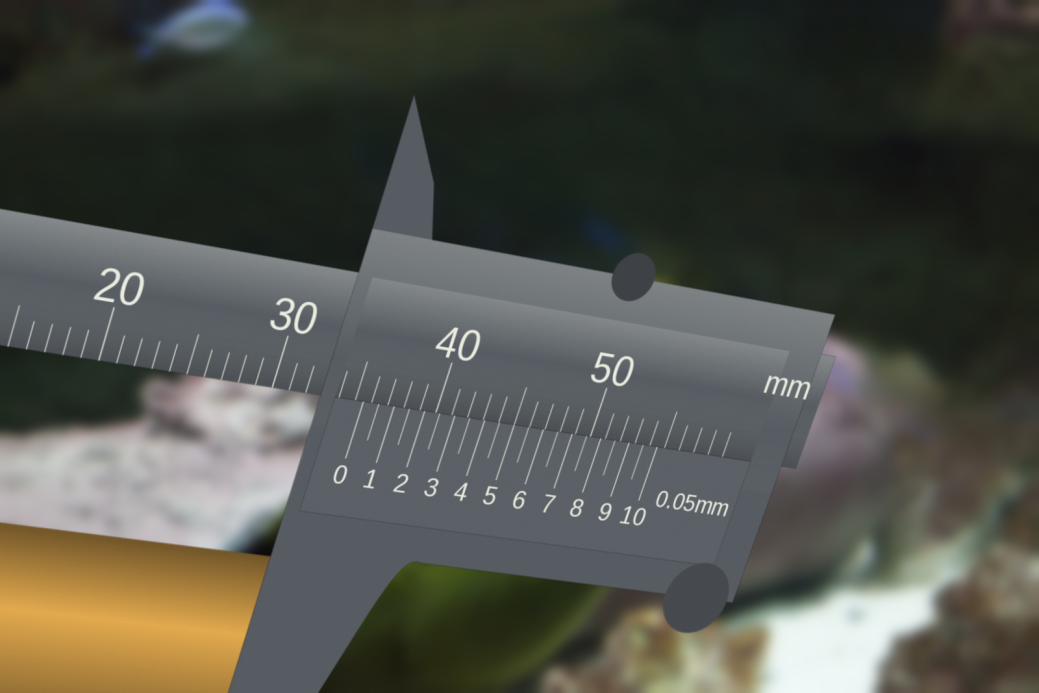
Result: 35.5 (mm)
